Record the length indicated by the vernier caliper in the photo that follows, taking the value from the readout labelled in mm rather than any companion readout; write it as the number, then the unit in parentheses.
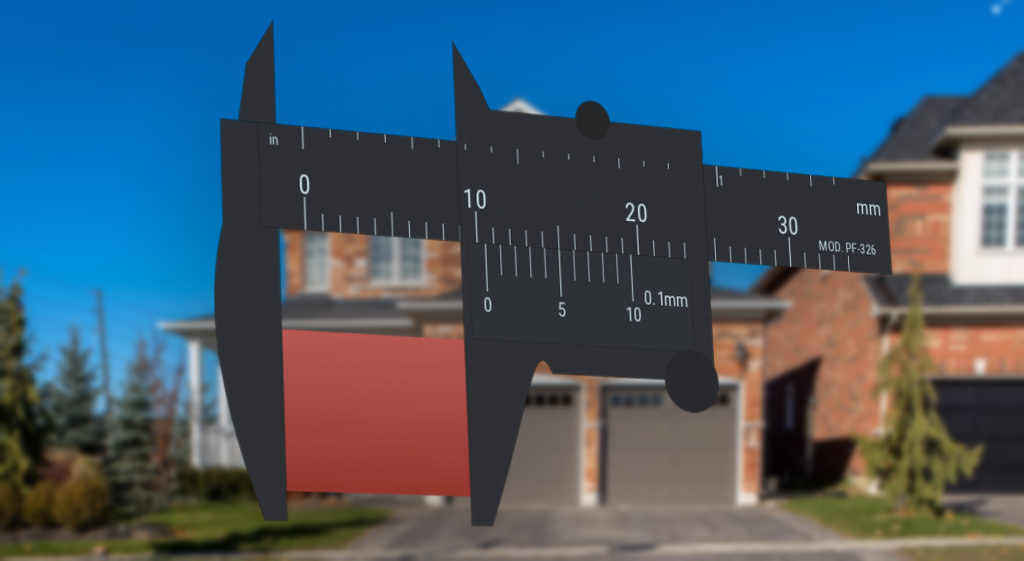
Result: 10.5 (mm)
